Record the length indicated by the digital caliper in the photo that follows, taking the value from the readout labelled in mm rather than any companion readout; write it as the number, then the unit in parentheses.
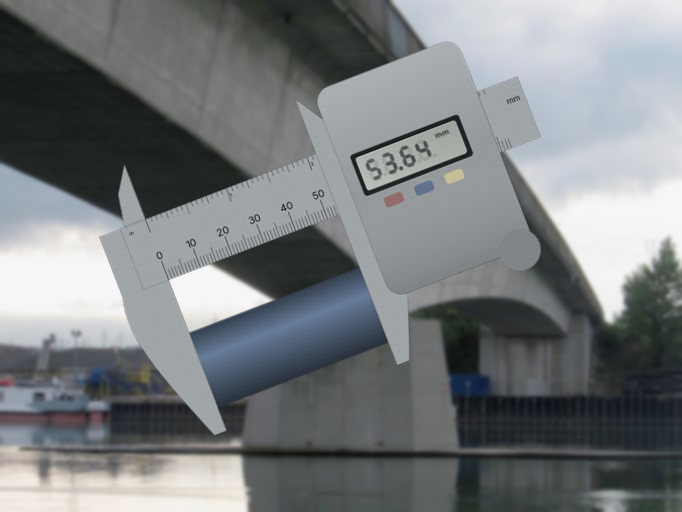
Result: 53.64 (mm)
